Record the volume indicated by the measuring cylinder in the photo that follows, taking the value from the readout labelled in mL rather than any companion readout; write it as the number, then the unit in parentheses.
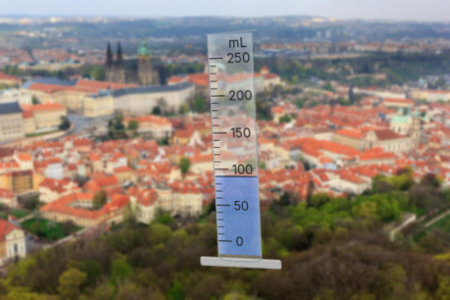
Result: 90 (mL)
